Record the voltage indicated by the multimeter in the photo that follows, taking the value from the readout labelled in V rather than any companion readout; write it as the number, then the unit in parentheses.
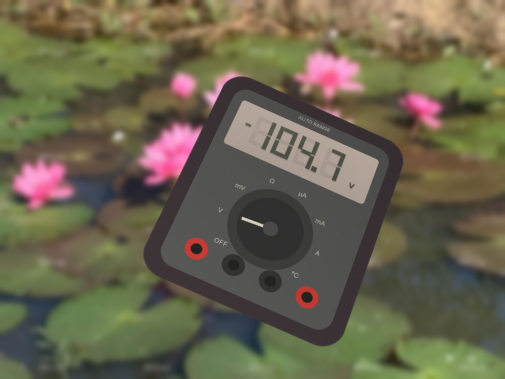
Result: -104.7 (V)
